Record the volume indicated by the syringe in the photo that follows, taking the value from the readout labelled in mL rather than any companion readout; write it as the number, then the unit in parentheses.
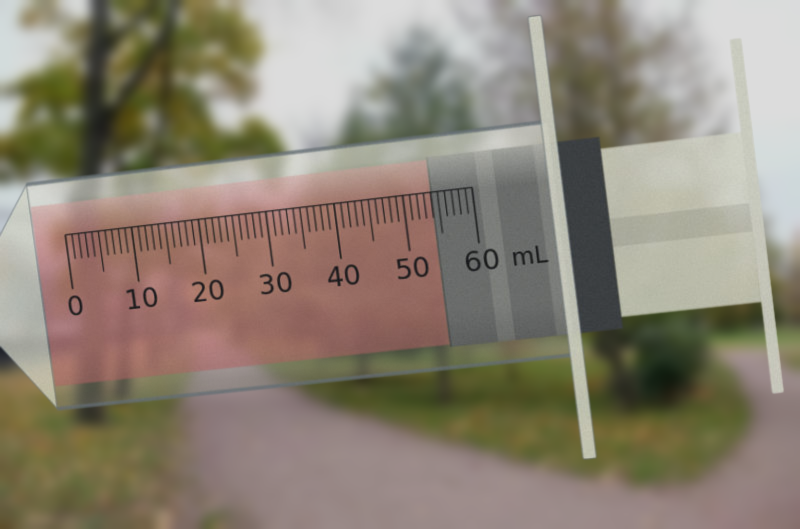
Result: 54 (mL)
